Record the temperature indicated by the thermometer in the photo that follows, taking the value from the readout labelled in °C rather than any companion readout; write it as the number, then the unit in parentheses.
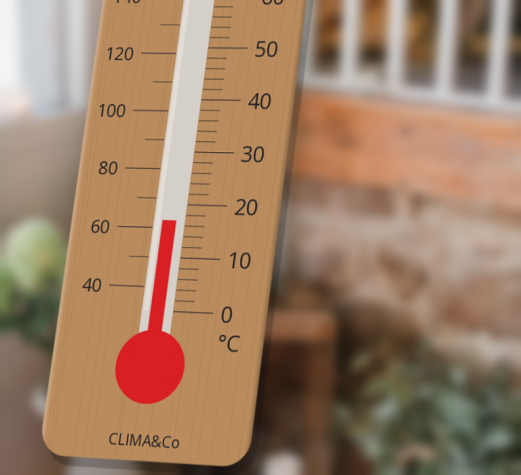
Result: 17 (°C)
